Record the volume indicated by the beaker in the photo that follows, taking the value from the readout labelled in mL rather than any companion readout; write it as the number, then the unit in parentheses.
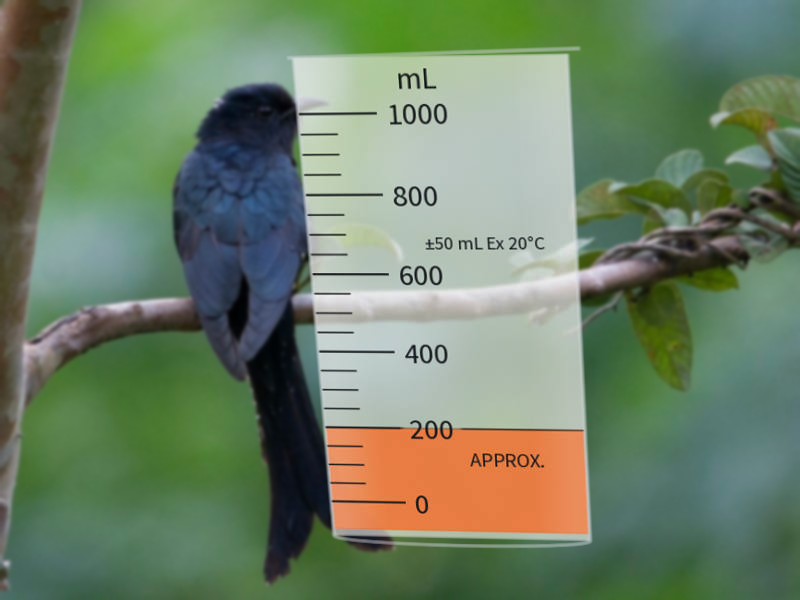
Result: 200 (mL)
